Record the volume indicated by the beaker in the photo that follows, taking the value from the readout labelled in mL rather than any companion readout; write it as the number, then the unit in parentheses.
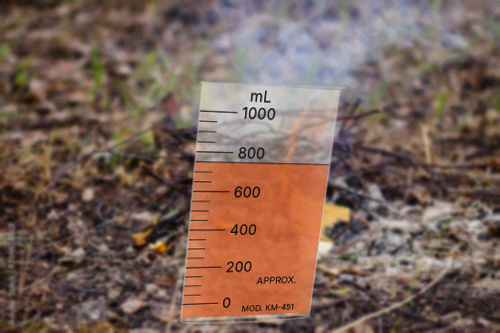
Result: 750 (mL)
